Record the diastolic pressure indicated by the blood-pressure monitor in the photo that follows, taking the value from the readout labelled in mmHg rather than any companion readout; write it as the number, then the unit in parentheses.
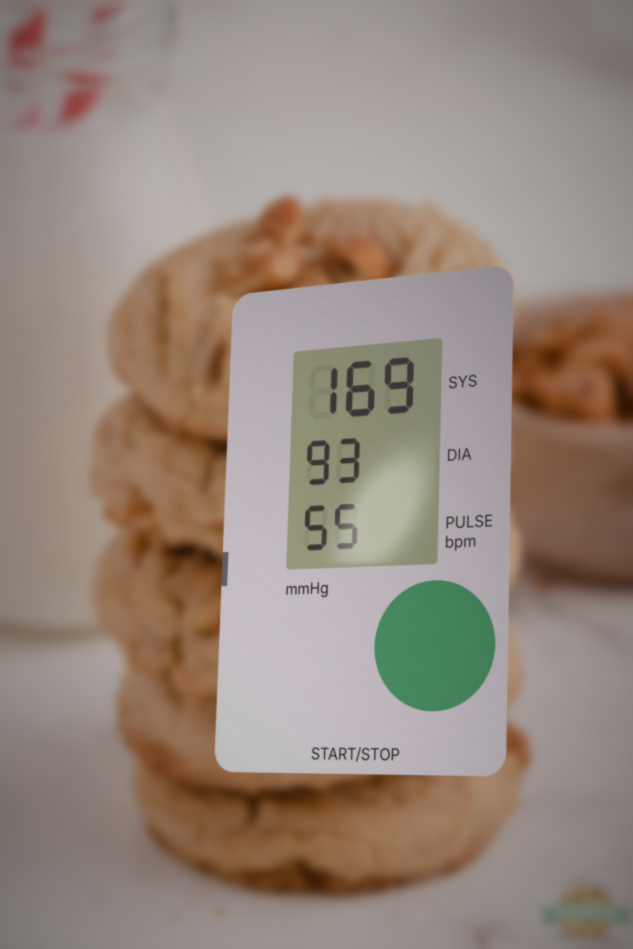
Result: 93 (mmHg)
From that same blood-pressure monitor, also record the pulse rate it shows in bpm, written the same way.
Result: 55 (bpm)
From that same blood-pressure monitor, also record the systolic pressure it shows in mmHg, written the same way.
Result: 169 (mmHg)
